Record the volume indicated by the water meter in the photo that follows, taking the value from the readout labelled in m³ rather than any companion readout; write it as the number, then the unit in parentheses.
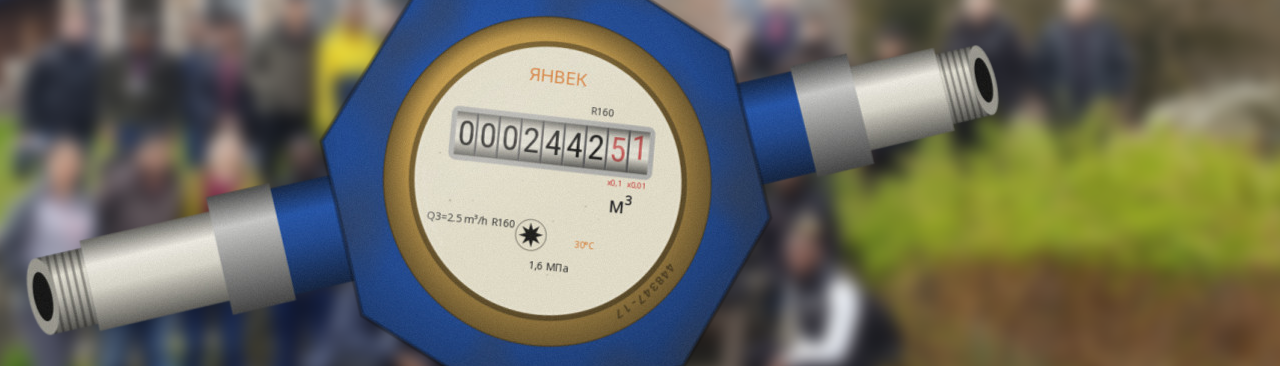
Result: 2442.51 (m³)
